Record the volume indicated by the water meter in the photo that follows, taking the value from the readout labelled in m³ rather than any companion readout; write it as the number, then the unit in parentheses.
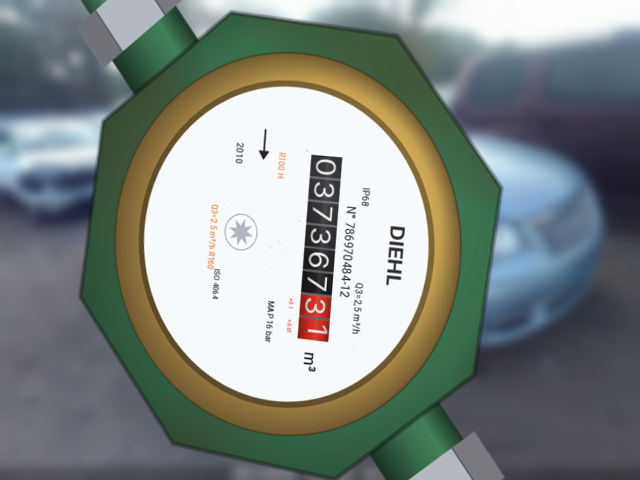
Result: 37367.31 (m³)
